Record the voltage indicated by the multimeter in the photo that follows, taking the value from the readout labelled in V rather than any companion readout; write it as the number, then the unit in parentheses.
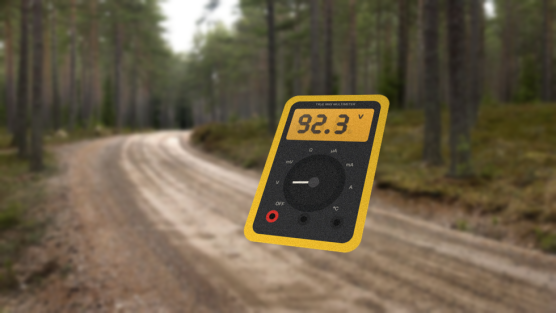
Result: 92.3 (V)
